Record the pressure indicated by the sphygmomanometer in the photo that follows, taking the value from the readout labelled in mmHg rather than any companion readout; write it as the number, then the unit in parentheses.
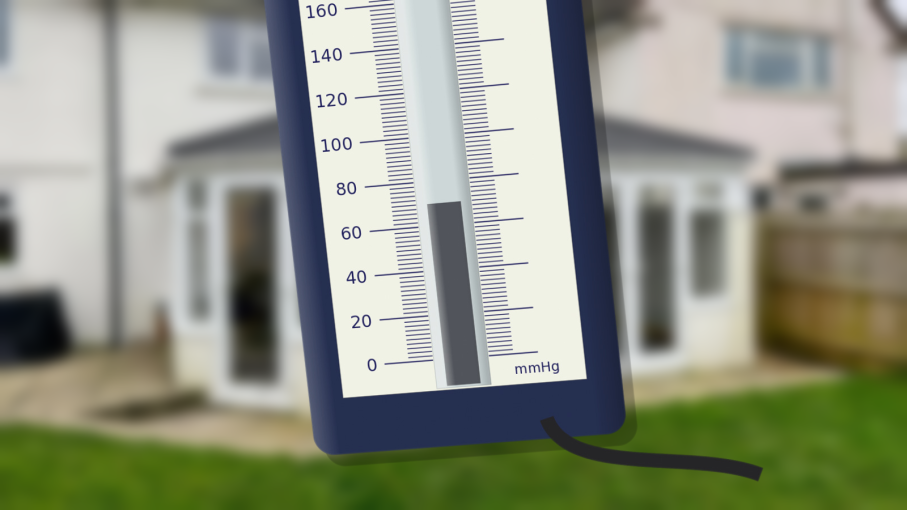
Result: 70 (mmHg)
